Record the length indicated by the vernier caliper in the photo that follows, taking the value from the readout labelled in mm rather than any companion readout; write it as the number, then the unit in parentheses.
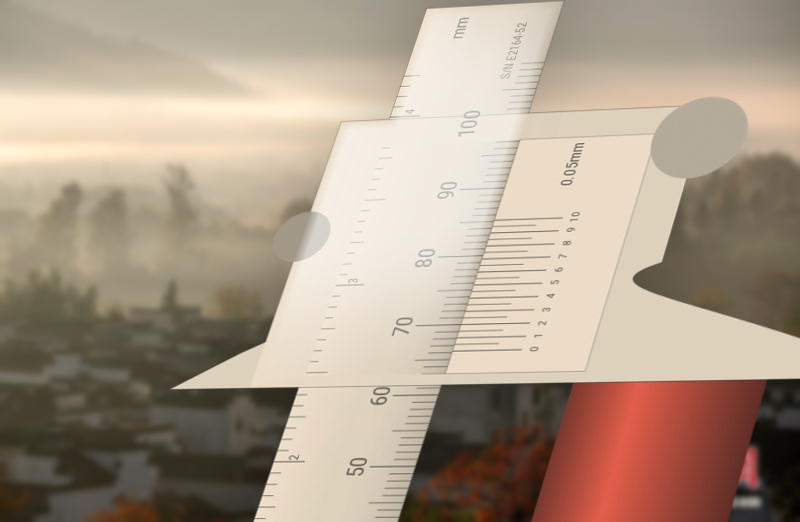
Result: 66.2 (mm)
